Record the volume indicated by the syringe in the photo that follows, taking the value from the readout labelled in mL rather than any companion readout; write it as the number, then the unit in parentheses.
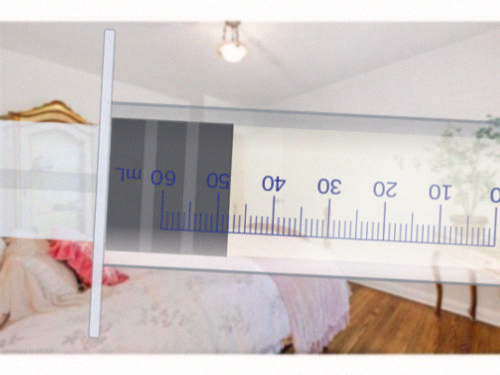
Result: 48 (mL)
